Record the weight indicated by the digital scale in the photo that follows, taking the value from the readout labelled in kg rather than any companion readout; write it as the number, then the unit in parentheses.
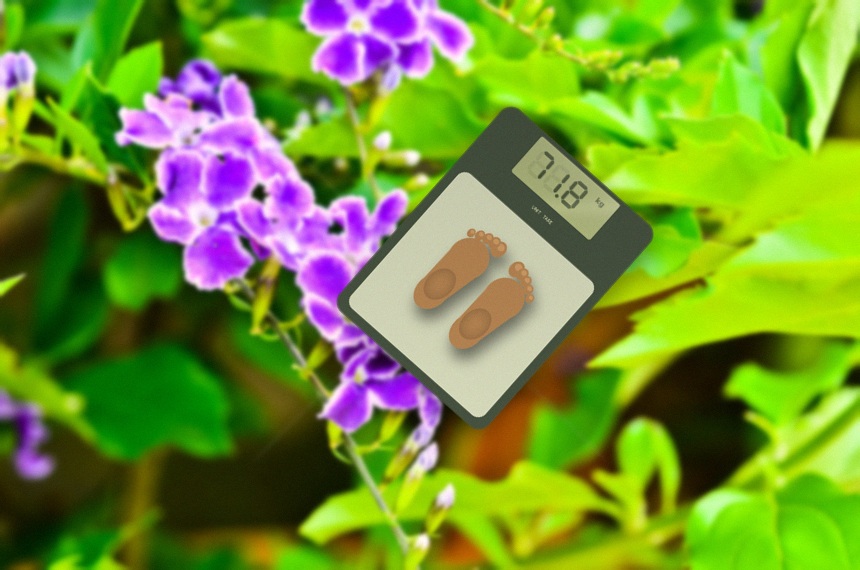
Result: 71.8 (kg)
